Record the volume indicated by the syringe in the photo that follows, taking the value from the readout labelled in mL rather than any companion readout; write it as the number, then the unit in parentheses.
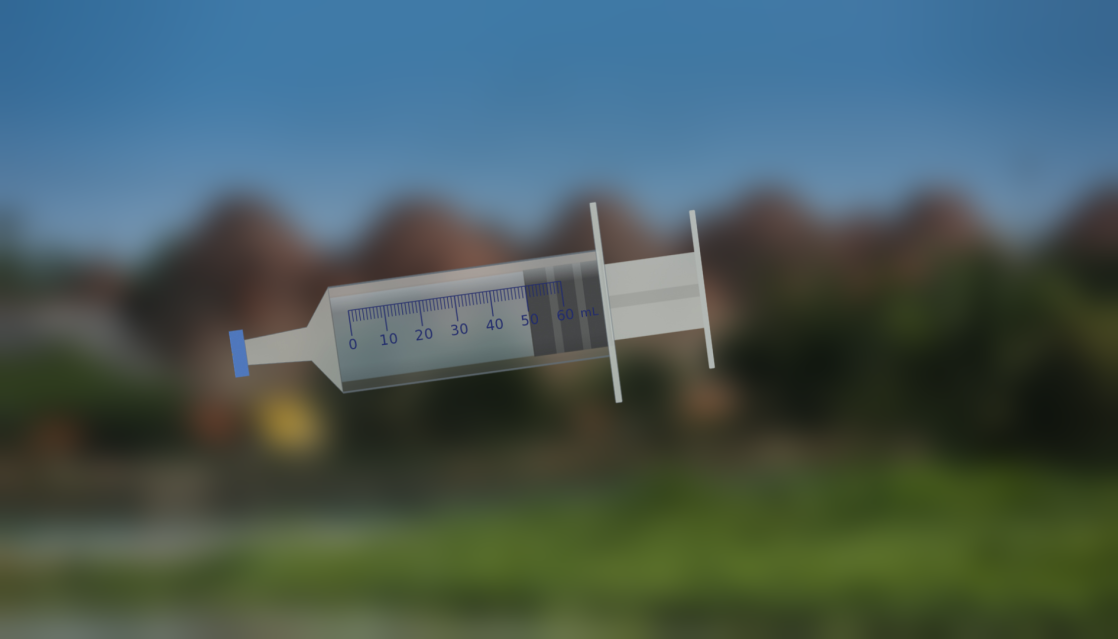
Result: 50 (mL)
